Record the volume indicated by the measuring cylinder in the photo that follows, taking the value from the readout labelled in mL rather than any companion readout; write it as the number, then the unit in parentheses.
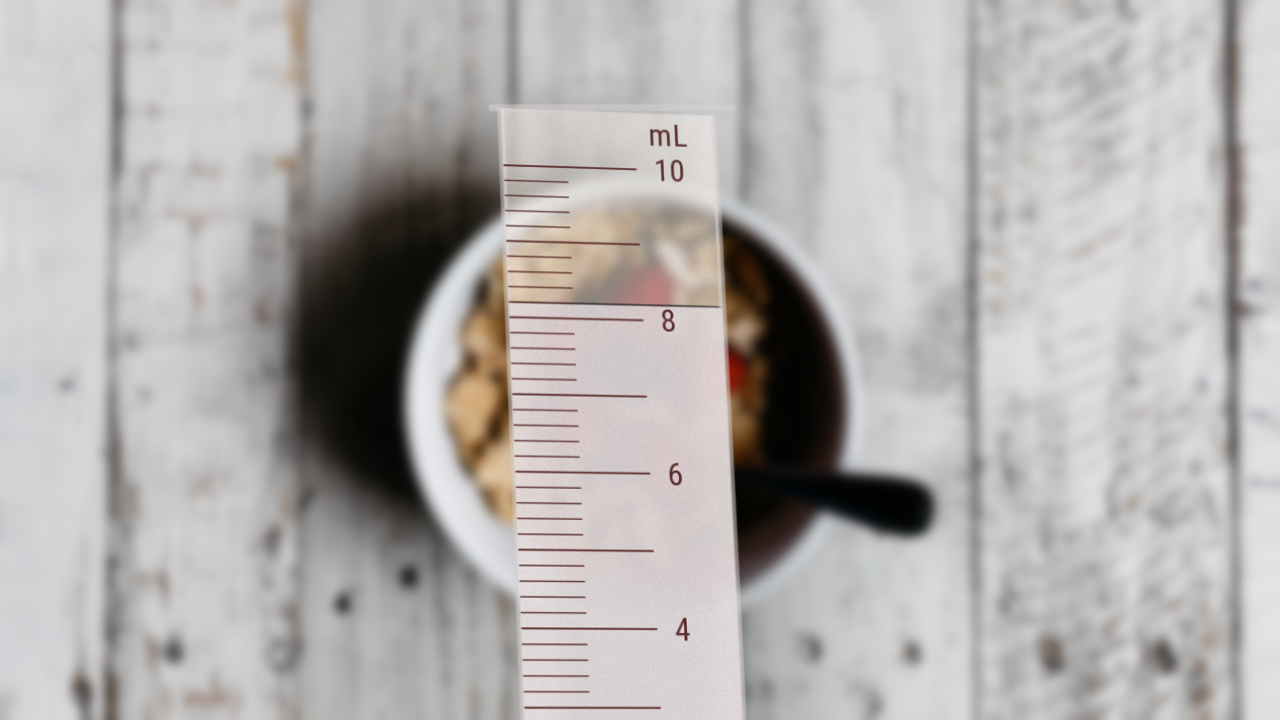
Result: 8.2 (mL)
